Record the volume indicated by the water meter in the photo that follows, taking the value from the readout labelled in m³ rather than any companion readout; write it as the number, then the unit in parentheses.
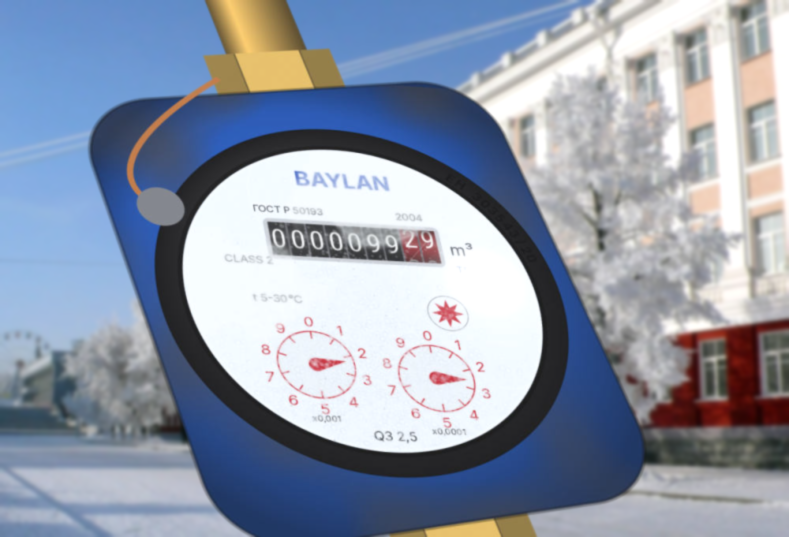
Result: 99.2922 (m³)
